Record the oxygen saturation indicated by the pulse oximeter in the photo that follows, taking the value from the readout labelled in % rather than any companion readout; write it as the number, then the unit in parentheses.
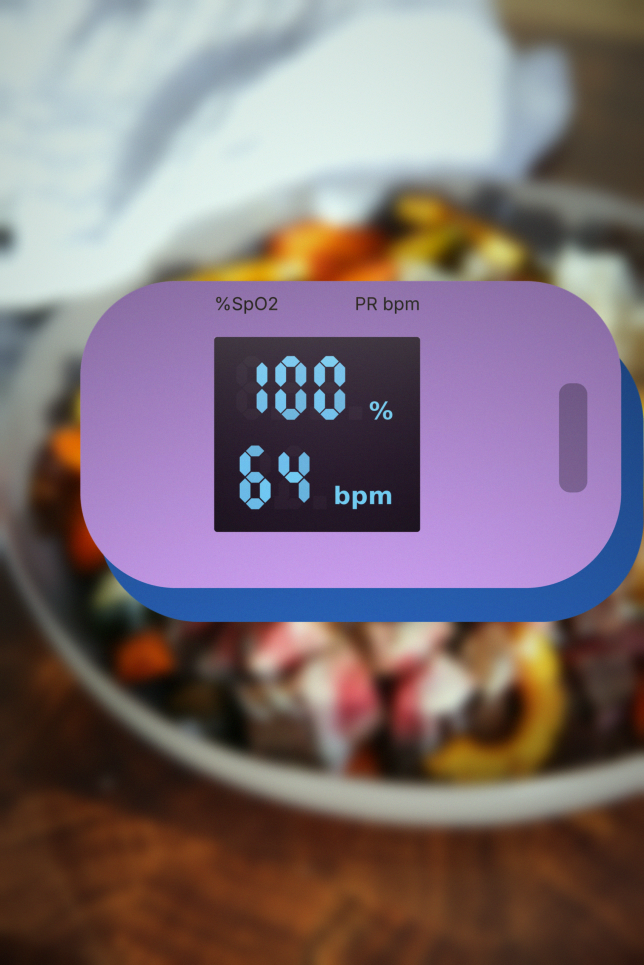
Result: 100 (%)
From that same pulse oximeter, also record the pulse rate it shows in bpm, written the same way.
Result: 64 (bpm)
